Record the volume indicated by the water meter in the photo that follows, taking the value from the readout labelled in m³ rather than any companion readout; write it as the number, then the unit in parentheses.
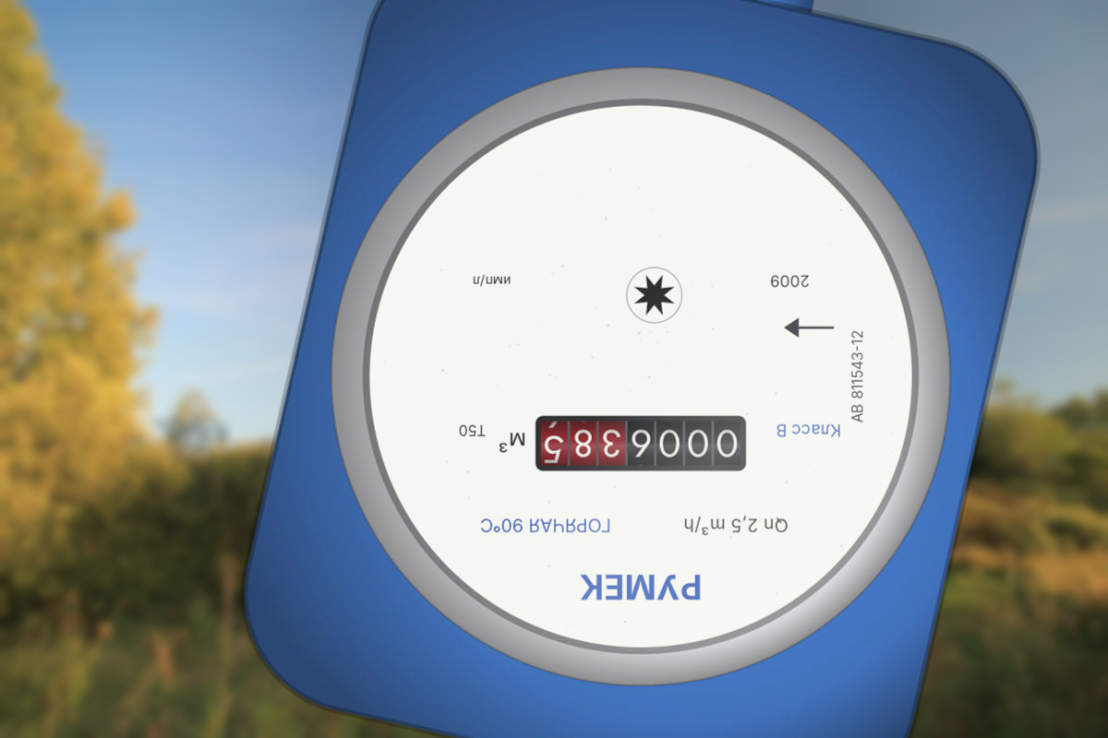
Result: 6.385 (m³)
